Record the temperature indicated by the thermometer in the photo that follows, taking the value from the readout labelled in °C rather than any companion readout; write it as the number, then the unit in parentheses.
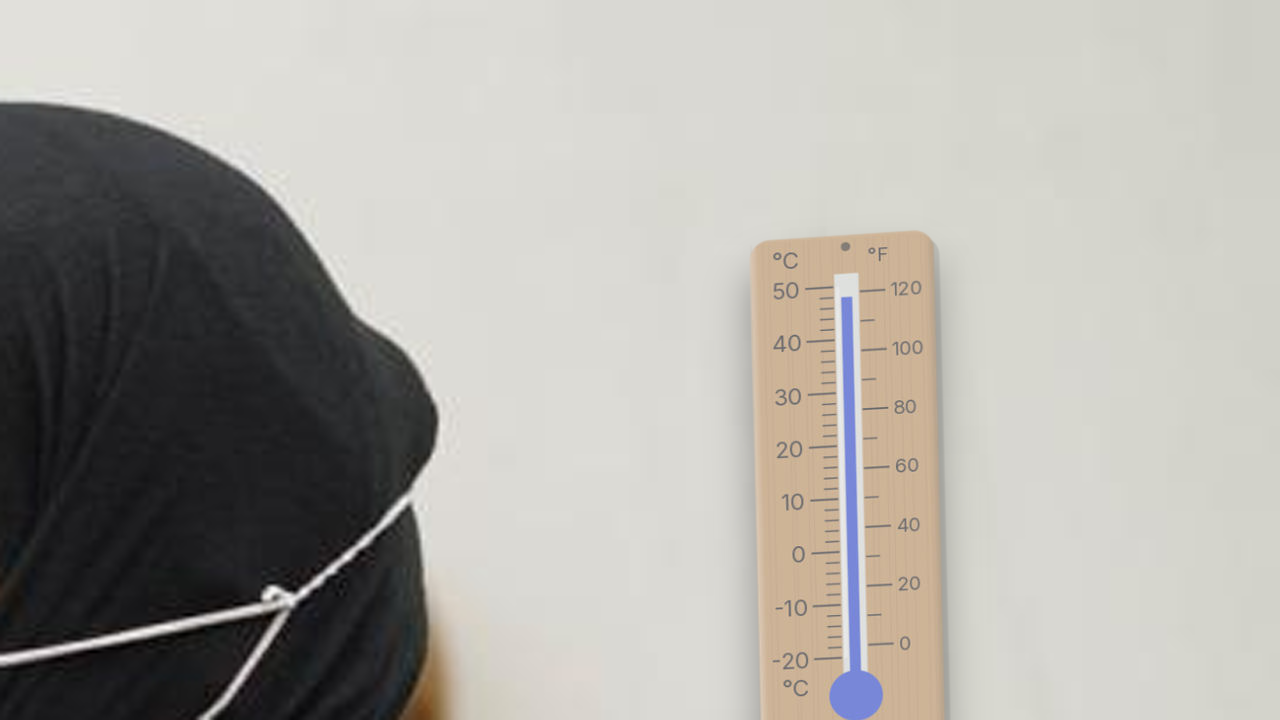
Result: 48 (°C)
